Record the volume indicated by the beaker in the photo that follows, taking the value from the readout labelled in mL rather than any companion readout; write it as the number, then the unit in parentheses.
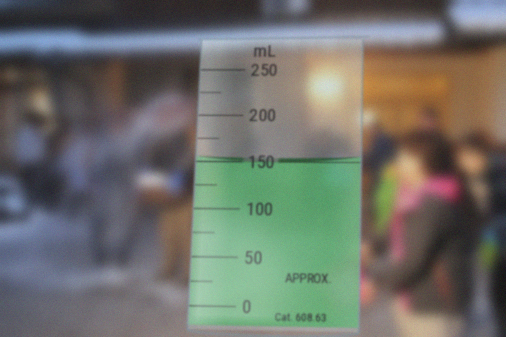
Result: 150 (mL)
